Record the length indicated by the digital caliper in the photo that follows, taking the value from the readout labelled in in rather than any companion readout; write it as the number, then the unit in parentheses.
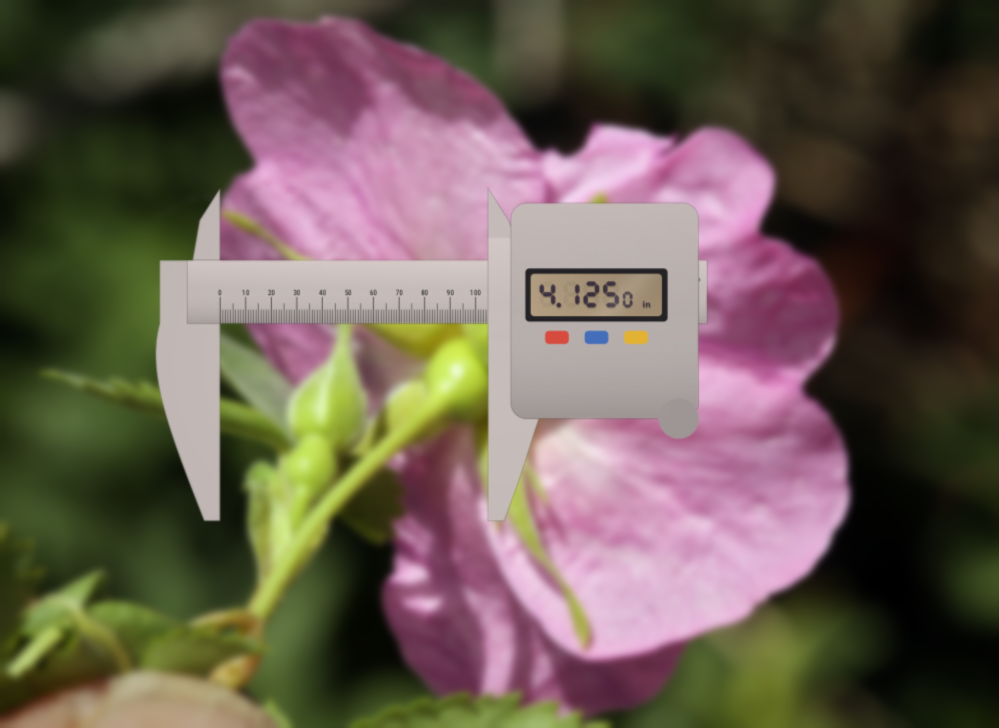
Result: 4.1250 (in)
